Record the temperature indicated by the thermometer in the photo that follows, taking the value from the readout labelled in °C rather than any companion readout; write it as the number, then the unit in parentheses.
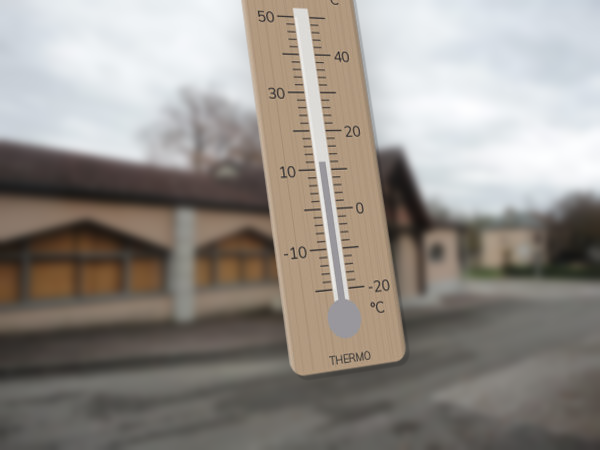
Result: 12 (°C)
